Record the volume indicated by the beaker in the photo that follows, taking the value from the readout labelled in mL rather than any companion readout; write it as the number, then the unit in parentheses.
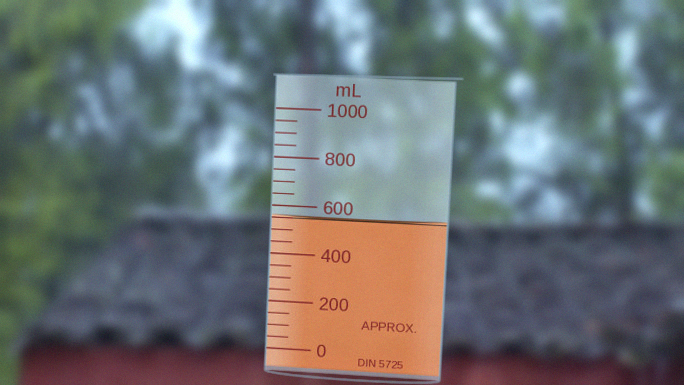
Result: 550 (mL)
